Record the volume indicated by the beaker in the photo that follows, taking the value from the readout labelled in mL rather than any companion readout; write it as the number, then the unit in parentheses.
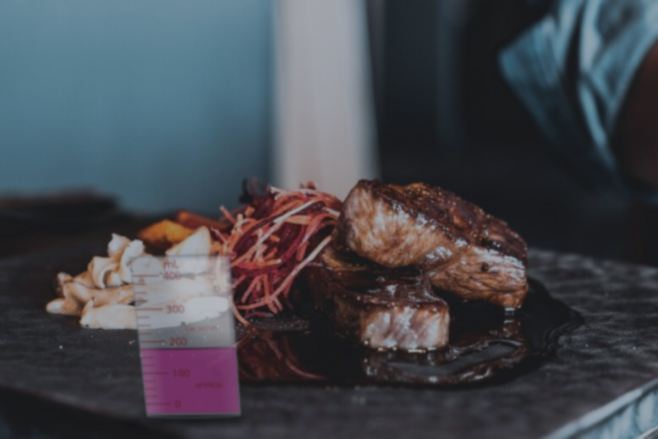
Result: 175 (mL)
